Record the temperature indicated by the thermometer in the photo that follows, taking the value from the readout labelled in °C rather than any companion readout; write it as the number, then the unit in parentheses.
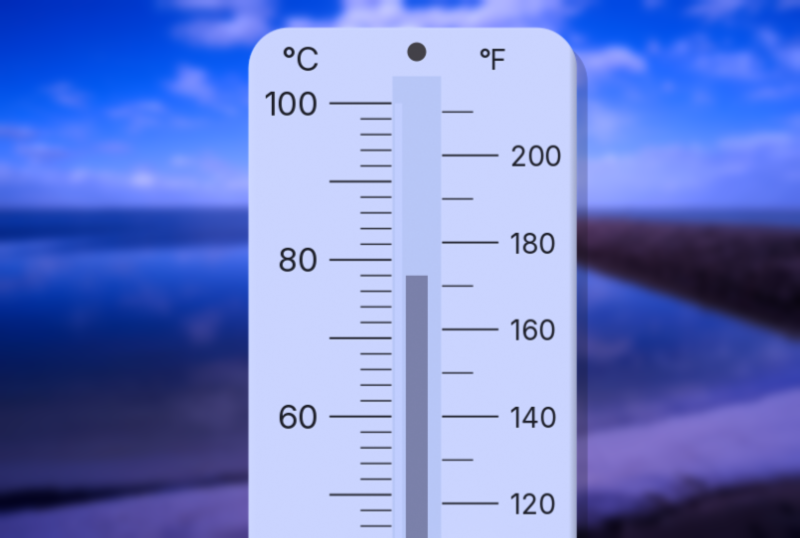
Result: 78 (°C)
